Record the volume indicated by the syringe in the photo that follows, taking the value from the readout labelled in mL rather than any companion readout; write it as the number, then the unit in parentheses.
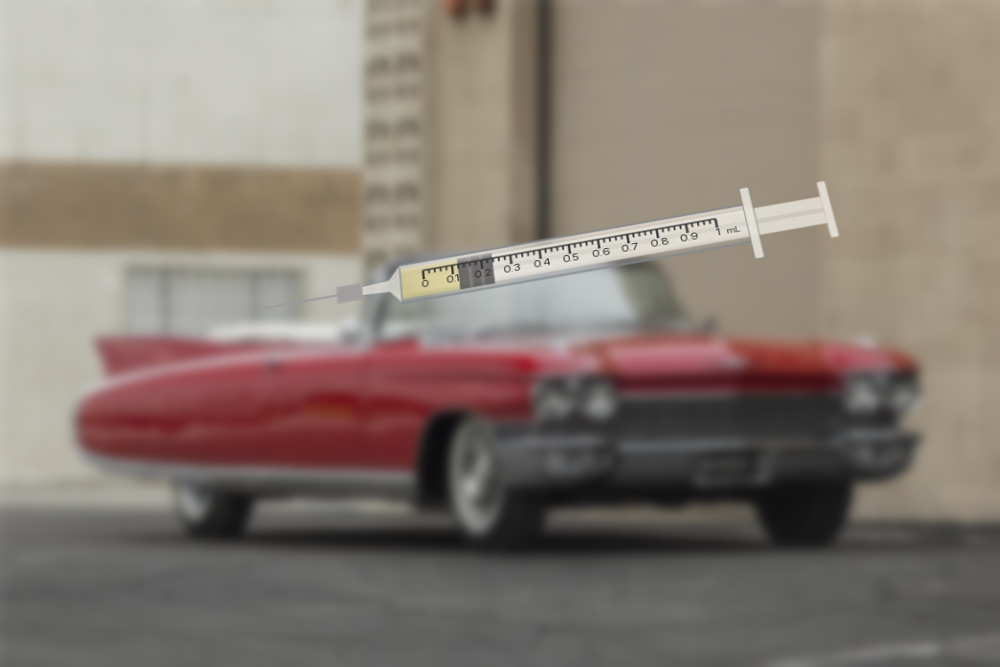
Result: 0.12 (mL)
